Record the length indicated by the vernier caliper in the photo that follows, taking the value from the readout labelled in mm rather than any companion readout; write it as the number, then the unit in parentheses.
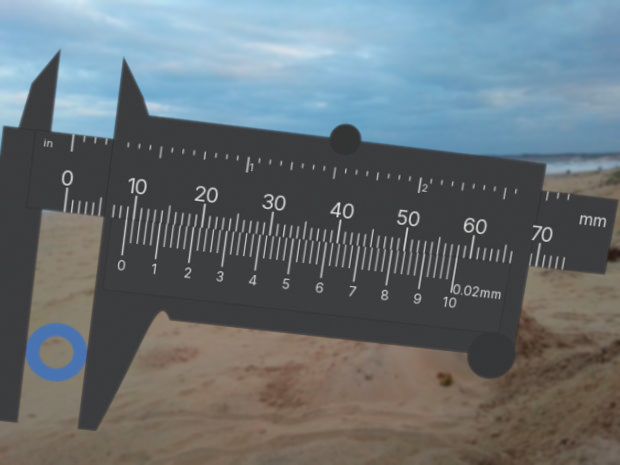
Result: 9.0 (mm)
